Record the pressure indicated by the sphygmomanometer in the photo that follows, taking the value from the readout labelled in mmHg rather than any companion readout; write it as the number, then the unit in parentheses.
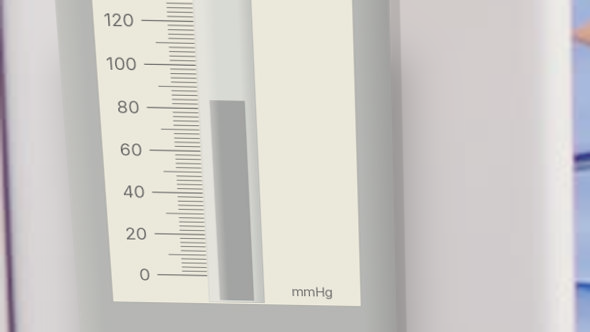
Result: 84 (mmHg)
